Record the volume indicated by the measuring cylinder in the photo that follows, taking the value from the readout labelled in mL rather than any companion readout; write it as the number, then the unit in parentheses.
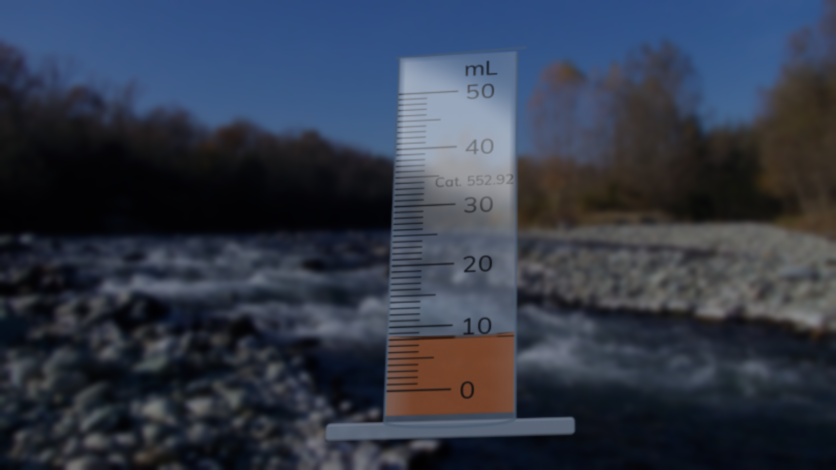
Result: 8 (mL)
